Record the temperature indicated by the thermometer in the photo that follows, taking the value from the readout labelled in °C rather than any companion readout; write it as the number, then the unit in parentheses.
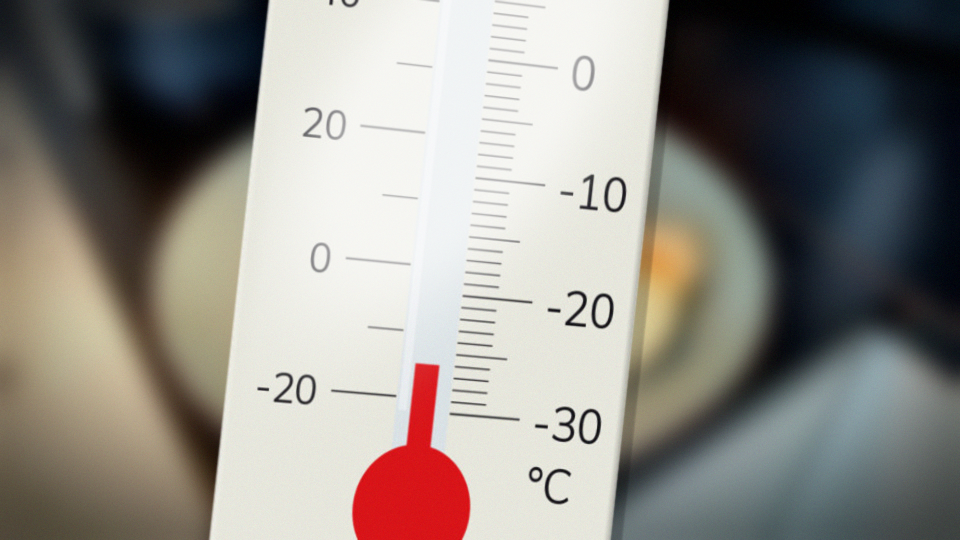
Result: -26 (°C)
